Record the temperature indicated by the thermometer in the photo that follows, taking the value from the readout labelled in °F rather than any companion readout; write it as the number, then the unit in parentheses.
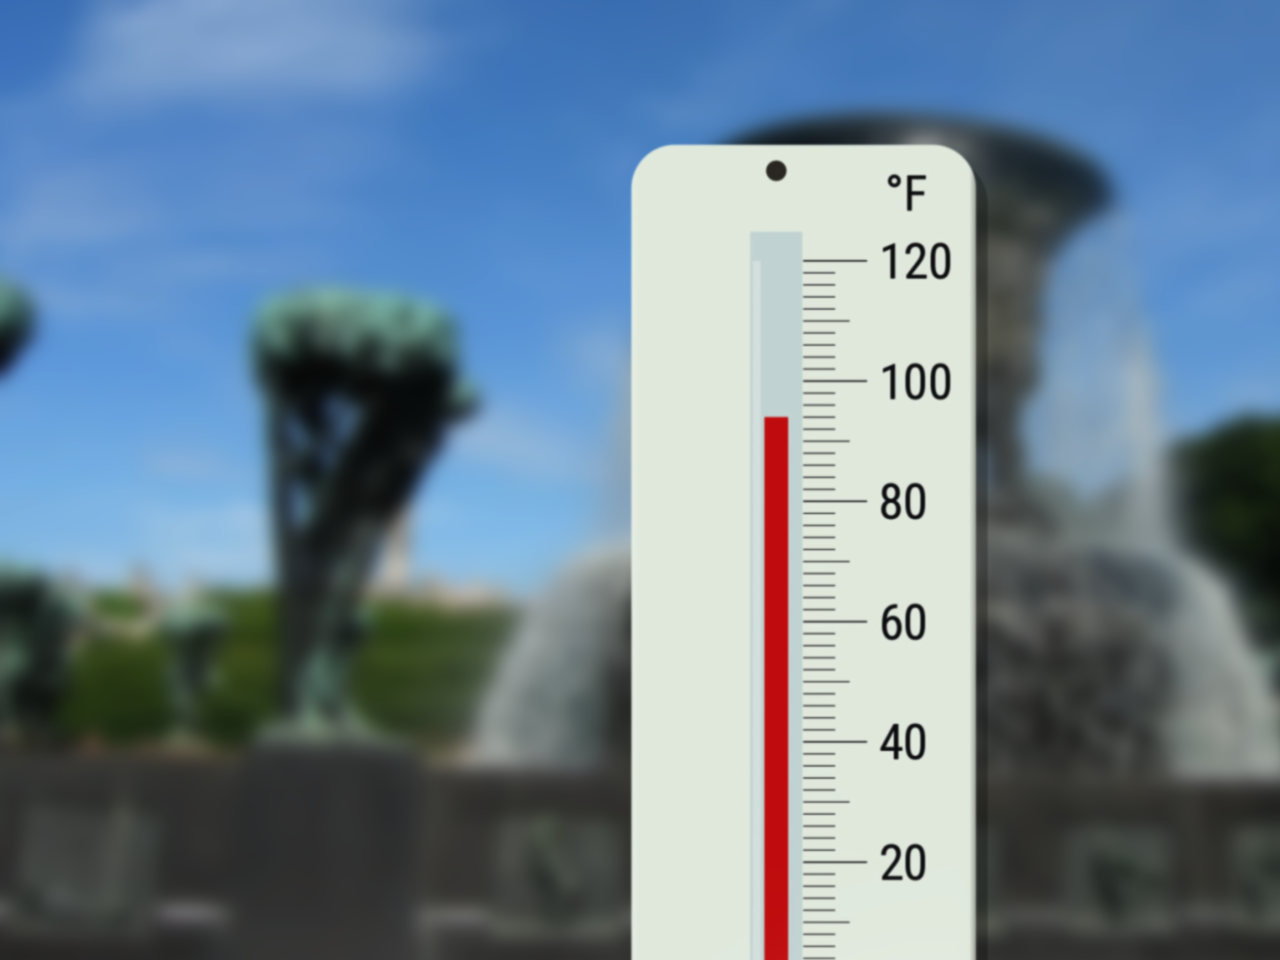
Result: 94 (°F)
